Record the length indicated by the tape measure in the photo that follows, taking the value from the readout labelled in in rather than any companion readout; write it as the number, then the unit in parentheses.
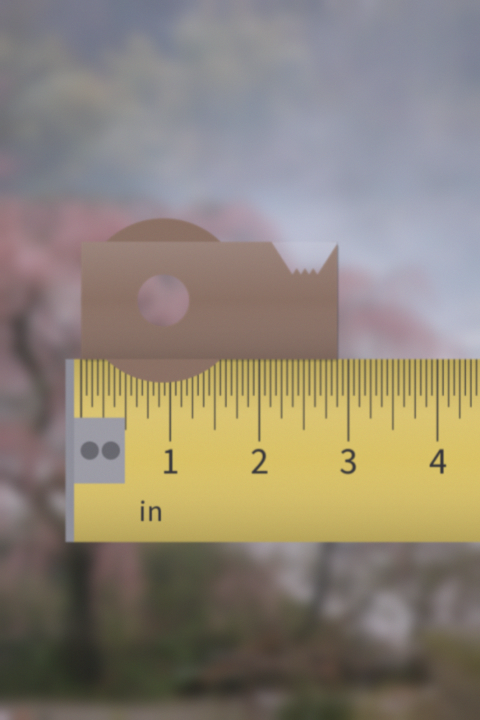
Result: 2.875 (in)
